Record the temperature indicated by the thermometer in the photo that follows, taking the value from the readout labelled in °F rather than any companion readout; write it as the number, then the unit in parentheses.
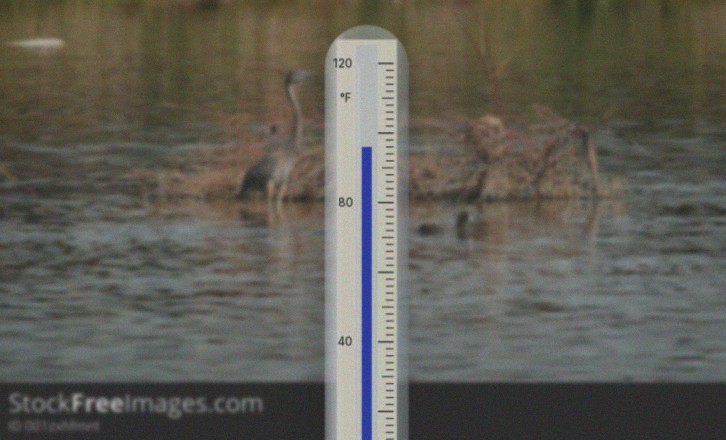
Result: 96 (°F)
